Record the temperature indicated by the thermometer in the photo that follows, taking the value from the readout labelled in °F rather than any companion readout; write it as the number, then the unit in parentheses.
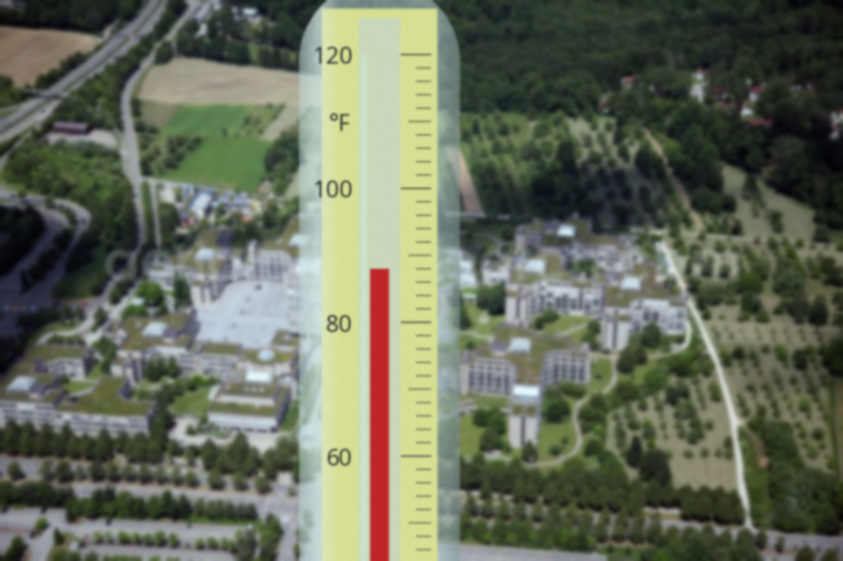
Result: 88 (°F)
